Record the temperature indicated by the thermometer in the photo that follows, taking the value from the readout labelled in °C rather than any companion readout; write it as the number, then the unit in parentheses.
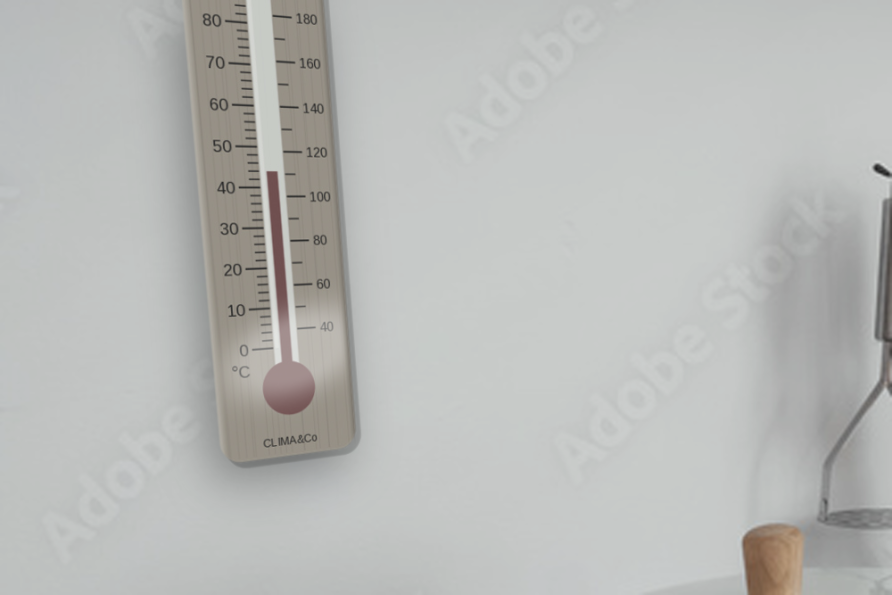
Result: 44 (°C)
